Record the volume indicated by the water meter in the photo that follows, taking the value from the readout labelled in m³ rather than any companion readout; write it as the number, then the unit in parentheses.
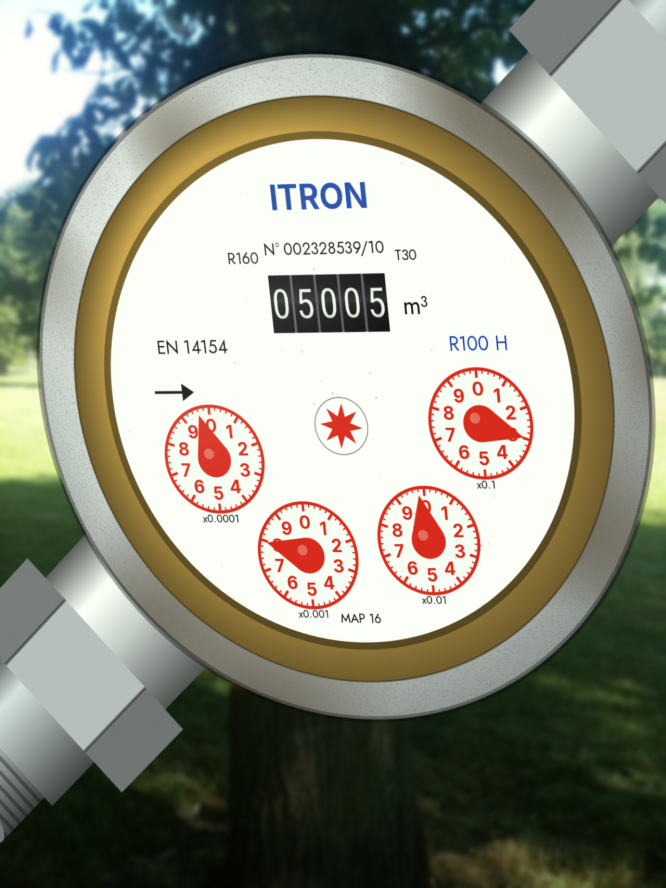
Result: 5005.2979 (m³)
